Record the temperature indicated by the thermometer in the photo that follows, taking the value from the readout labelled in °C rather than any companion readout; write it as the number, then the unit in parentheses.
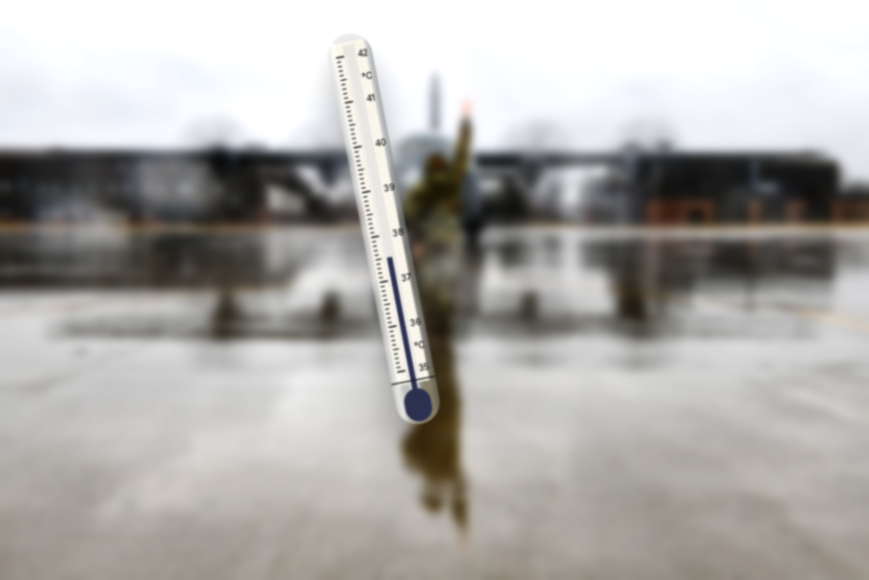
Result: 37.5 (°C)
